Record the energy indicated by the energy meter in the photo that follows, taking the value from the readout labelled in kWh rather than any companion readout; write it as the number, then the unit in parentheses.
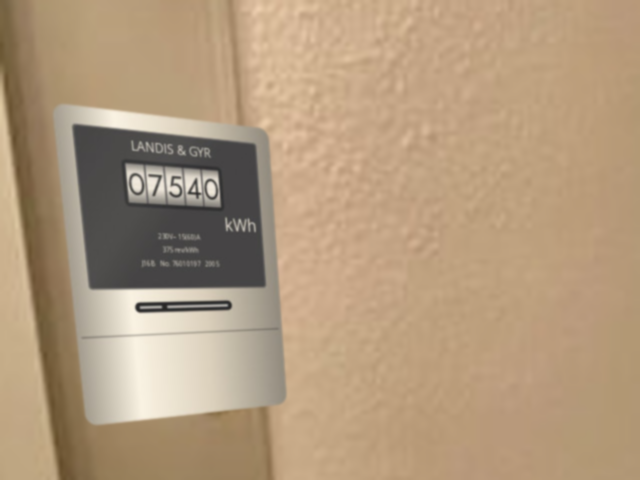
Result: 7540 (kWh)
